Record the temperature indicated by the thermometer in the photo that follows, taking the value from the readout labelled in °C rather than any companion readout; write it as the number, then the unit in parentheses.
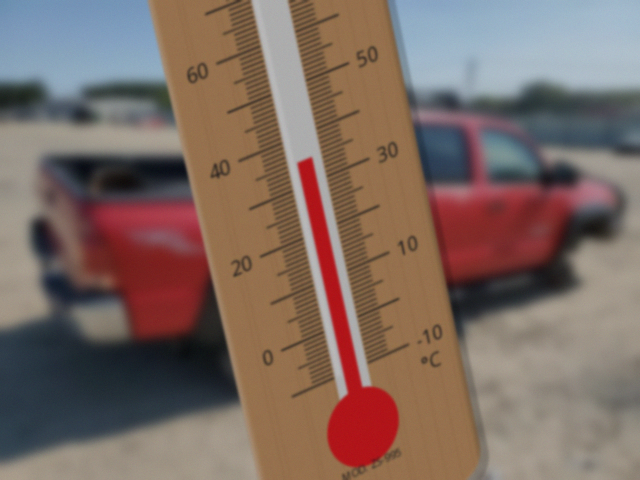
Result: 35 (°C)
